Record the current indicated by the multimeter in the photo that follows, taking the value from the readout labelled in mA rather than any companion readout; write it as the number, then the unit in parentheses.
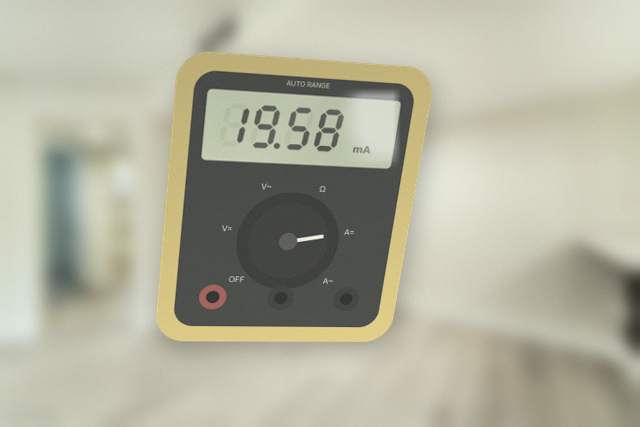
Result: 19.58 (mA)
